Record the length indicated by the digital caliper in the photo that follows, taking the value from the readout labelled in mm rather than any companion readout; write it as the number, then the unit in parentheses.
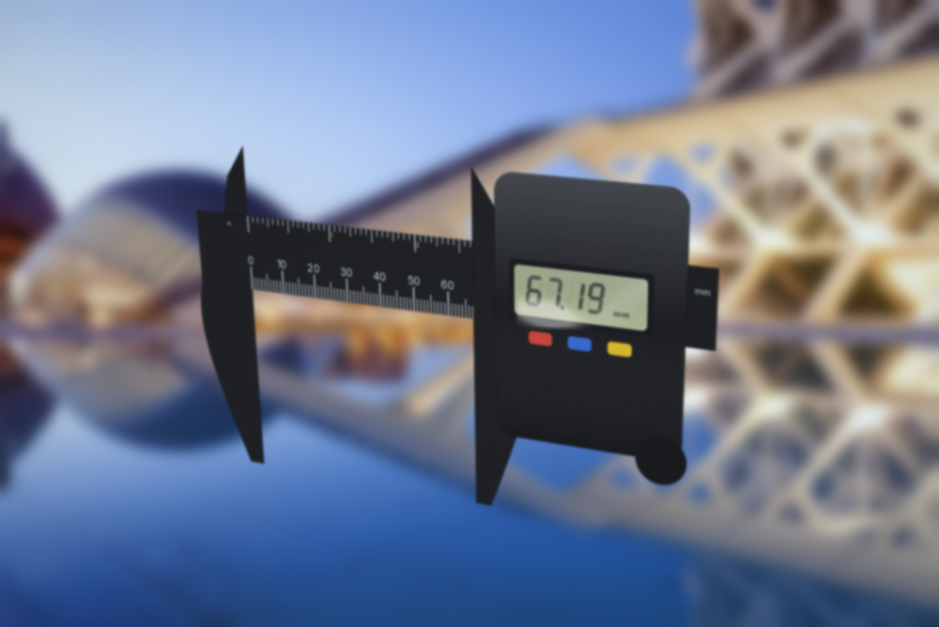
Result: 67.19 (mm)
